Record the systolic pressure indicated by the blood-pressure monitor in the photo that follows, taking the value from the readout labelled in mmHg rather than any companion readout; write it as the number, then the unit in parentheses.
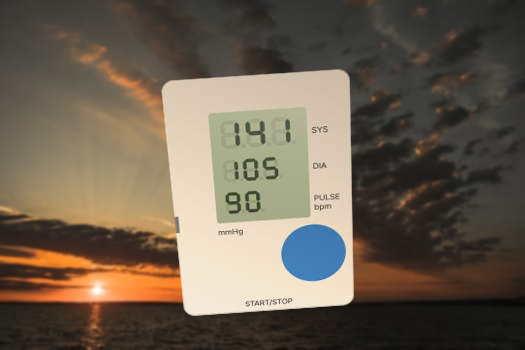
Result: 141 (mmHg)
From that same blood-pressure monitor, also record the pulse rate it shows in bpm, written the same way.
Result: 90 (bpm)
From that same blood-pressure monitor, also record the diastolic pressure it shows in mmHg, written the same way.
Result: 105 (mmHg)
